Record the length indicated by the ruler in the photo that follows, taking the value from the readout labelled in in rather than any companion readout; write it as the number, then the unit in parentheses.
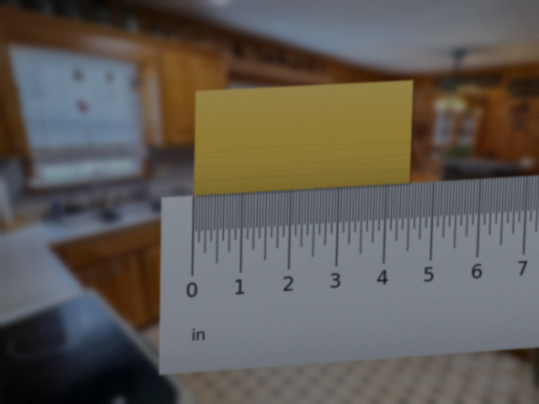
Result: 4.5 (in)
